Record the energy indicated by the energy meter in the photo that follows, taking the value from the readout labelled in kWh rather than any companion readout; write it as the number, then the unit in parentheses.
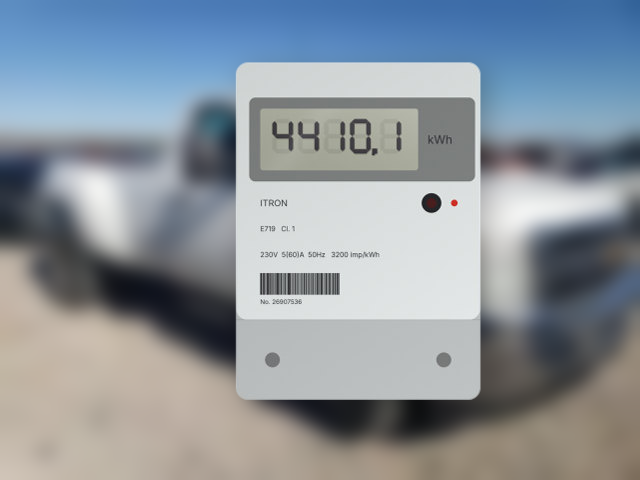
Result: 4410.1 (kWh)
